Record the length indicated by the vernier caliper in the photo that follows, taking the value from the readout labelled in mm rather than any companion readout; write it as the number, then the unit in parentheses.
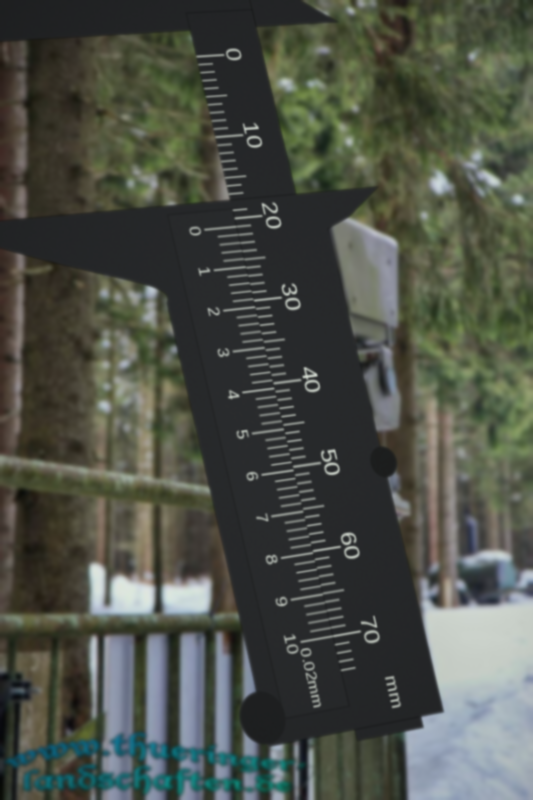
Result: 21.0 (mm)
